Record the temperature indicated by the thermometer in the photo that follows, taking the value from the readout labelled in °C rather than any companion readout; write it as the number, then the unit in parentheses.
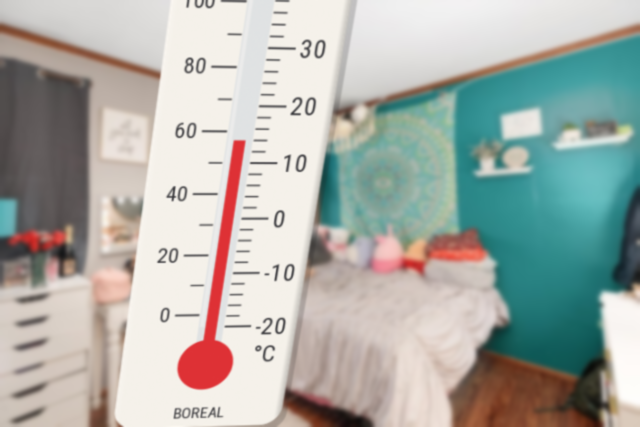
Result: 14 (°C)
